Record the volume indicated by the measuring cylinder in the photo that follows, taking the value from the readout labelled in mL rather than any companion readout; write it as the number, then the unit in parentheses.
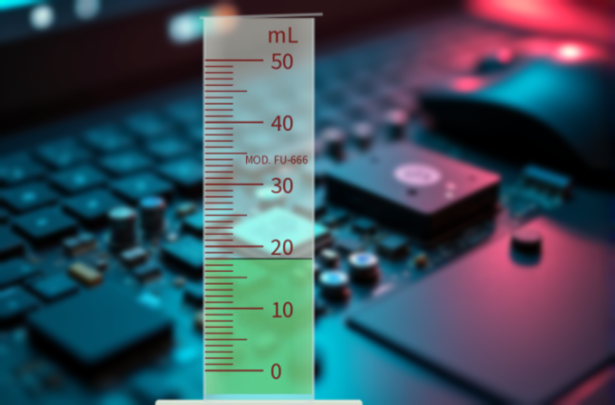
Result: 18 (mL)
